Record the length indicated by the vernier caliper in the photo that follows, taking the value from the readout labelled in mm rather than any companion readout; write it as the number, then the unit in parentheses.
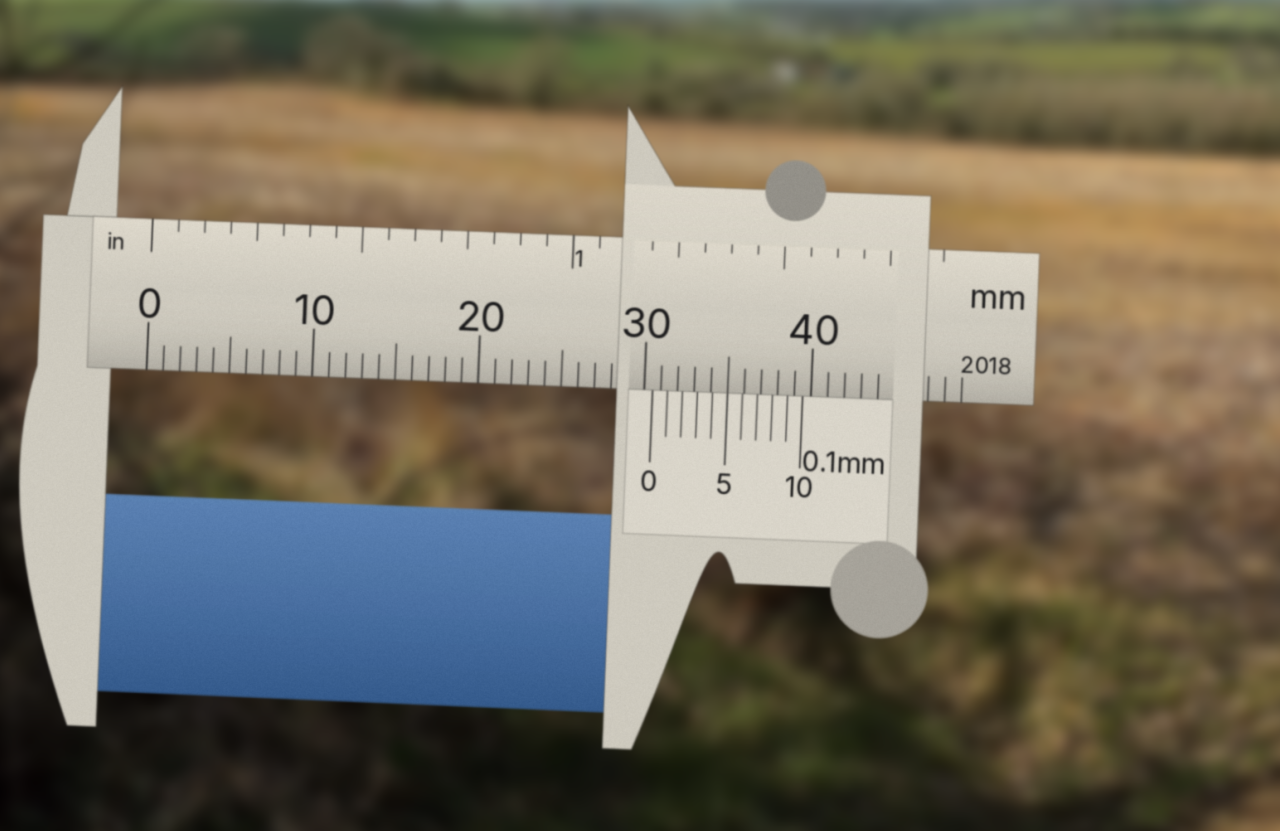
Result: 30.5 (mm)
